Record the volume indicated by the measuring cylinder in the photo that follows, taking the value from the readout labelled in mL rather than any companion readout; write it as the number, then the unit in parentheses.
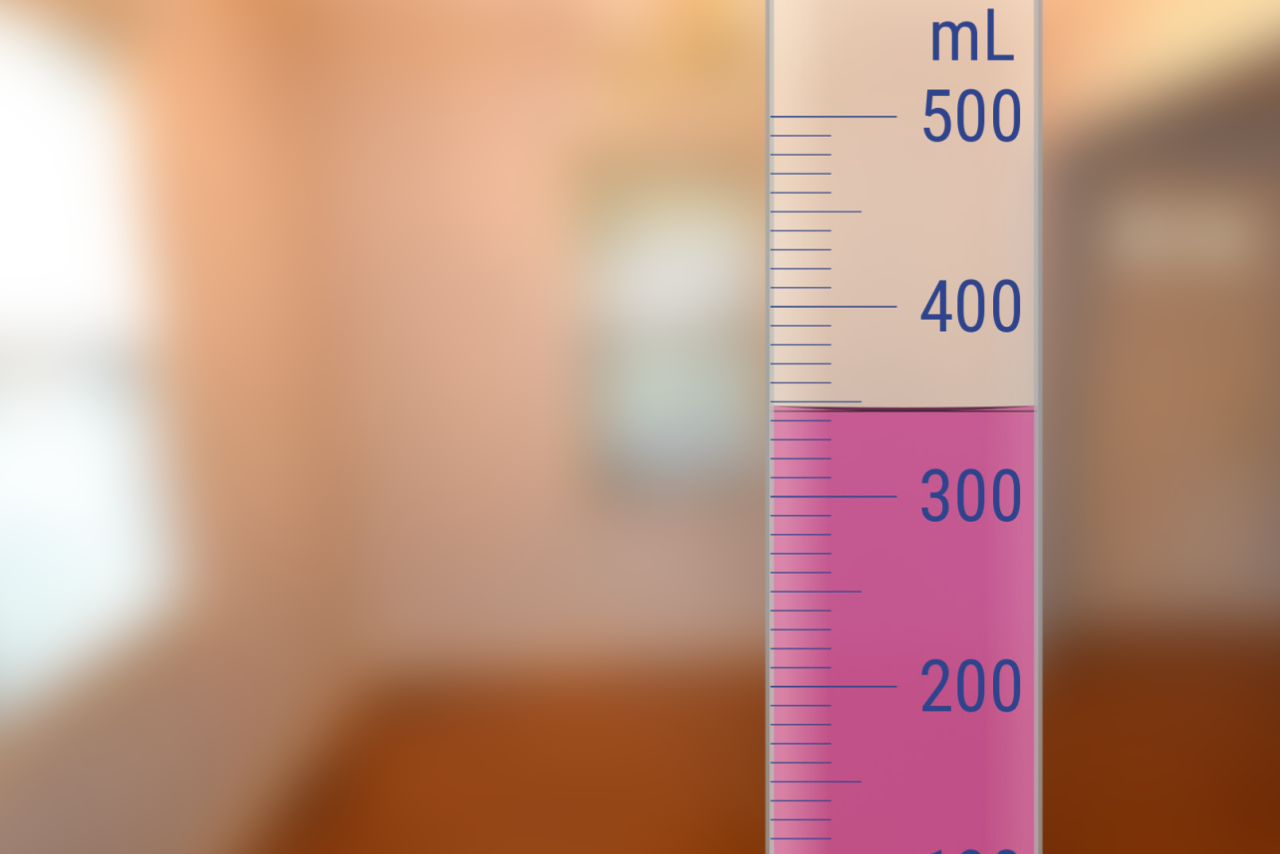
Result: 345 (mL)
